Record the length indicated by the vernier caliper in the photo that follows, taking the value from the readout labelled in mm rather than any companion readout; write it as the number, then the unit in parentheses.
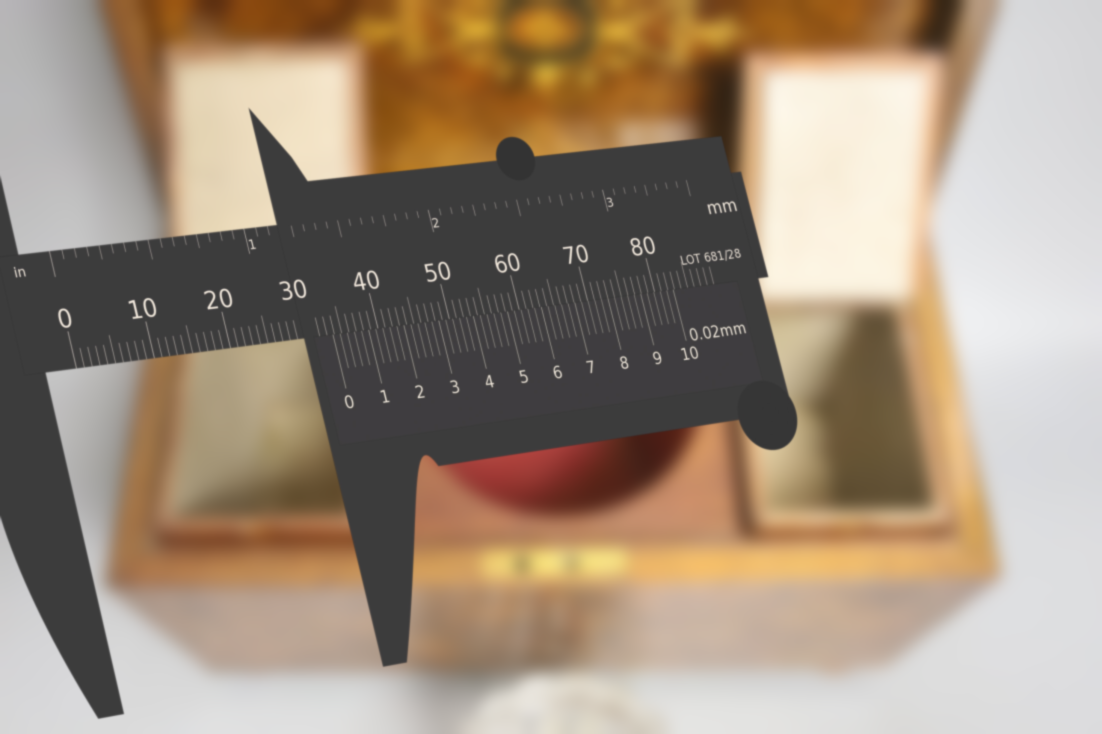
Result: 33.8 (mm)
